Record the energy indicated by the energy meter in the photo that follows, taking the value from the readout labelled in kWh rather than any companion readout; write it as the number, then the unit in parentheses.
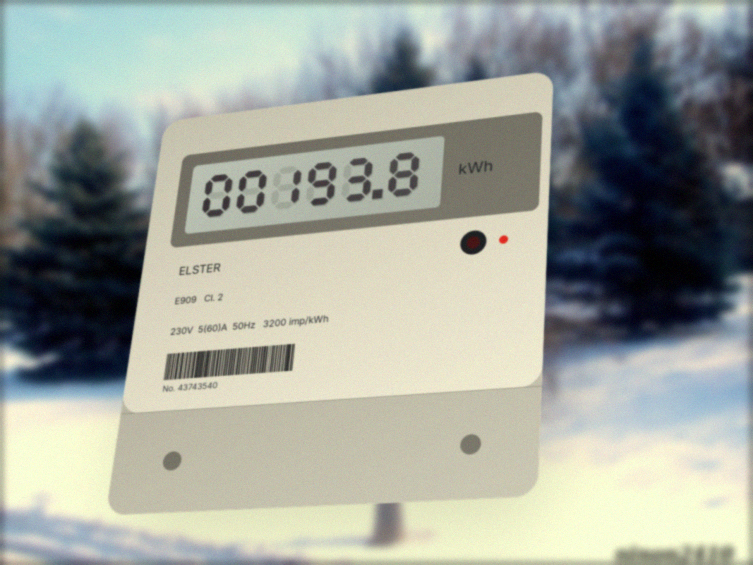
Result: 193.8 (kWh)
